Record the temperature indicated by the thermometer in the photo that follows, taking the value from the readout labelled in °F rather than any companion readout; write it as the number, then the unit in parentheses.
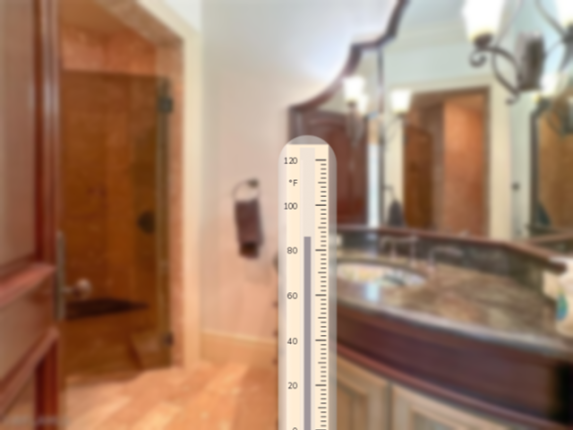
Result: 86 (°F)
